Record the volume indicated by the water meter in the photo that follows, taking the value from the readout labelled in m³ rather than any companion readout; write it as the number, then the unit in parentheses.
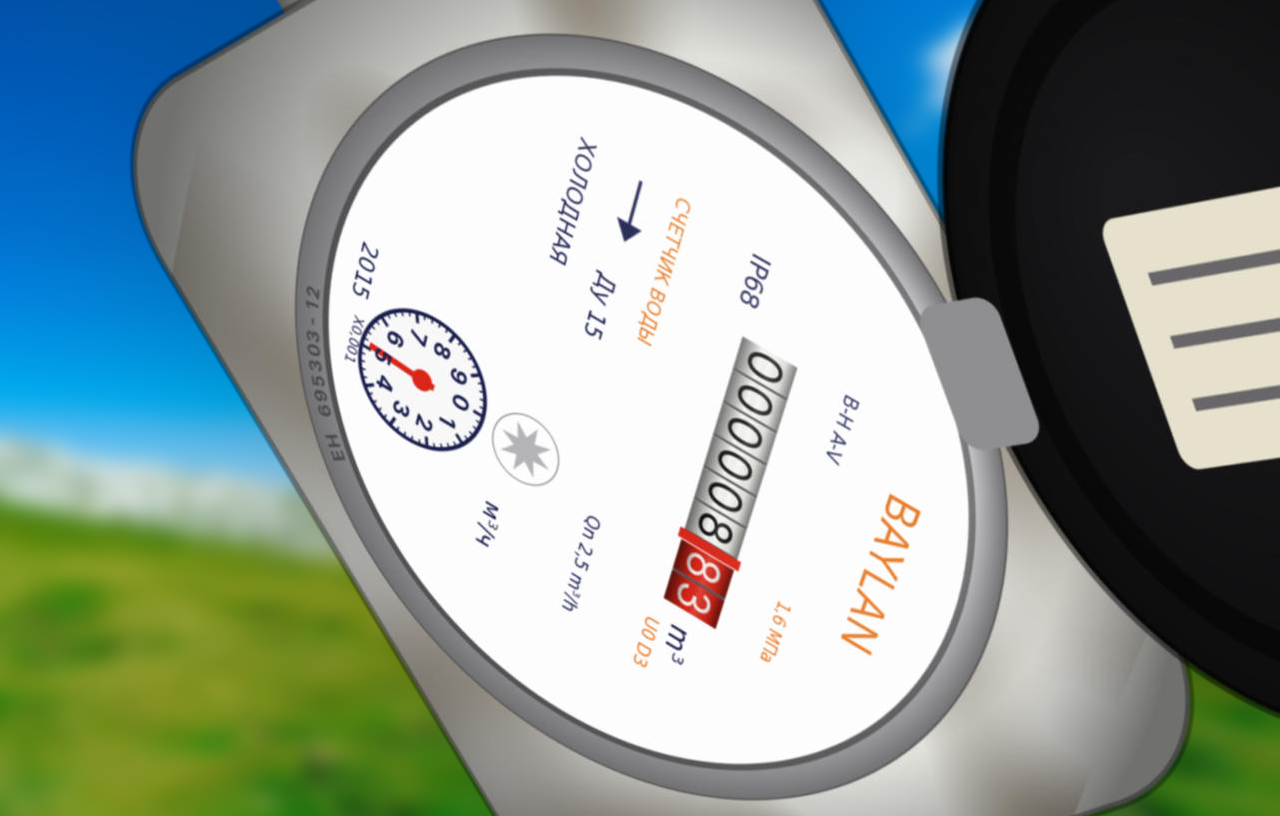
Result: 8.835 (m³)
